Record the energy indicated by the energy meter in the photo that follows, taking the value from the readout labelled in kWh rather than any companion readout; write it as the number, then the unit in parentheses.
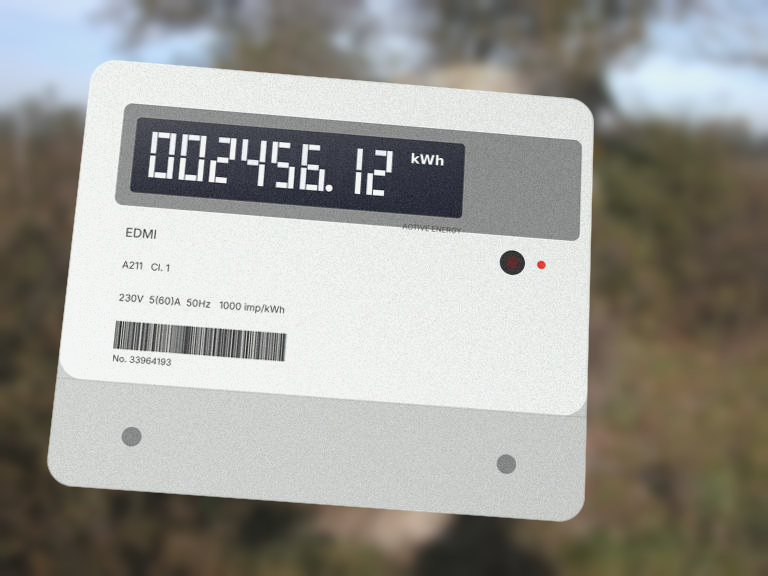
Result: 2456.12 (kWh)
